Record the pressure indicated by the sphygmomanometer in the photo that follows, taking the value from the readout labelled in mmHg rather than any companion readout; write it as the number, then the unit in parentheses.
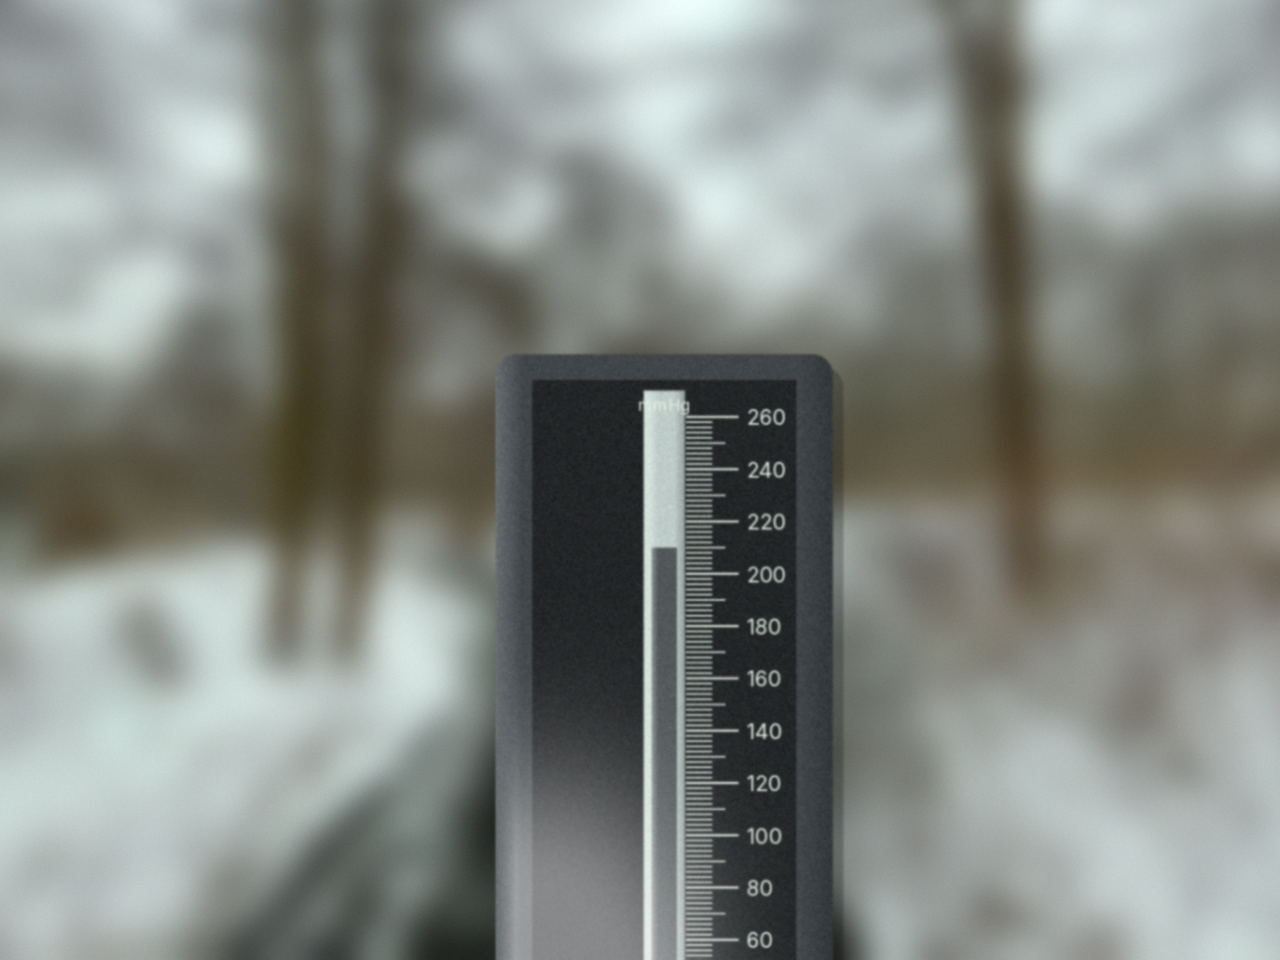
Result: 210 (mmHg)
